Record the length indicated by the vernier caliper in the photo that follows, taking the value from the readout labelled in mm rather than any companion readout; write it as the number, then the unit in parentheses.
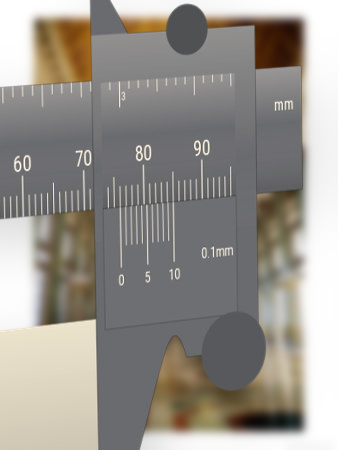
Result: 76.0 (mm)
